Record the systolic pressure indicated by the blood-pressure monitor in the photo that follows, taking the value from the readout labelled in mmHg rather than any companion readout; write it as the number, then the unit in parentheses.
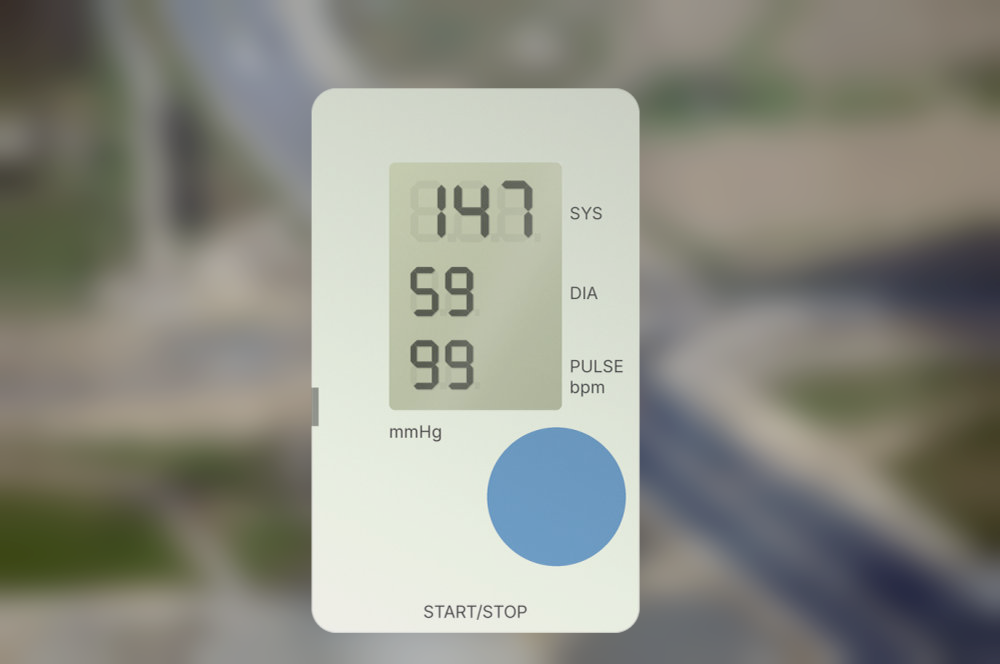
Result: 147 (mmHg)
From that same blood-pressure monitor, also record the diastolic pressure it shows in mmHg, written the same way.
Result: 59 (mmHg)
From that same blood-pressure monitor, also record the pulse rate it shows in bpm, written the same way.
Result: 99 (bpm)
